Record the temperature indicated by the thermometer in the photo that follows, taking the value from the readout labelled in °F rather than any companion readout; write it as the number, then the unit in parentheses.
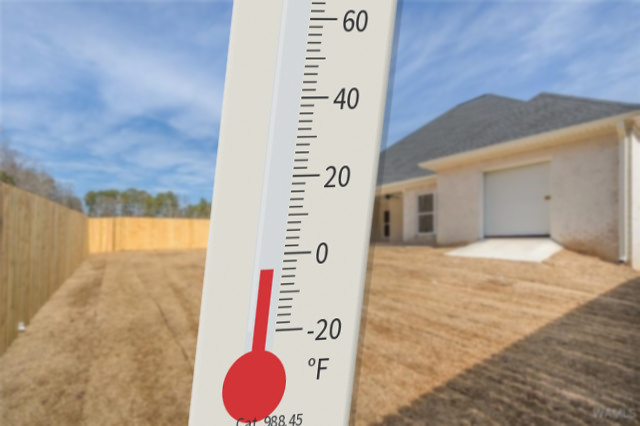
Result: -4 (°F)
